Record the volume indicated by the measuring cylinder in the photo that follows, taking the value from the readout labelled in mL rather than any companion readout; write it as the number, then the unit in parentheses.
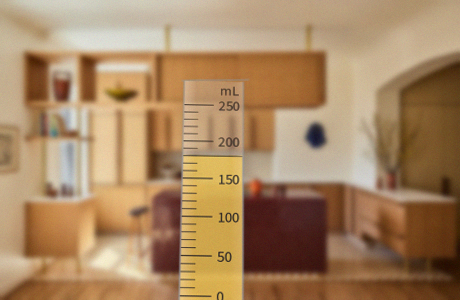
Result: 180 (mL)
